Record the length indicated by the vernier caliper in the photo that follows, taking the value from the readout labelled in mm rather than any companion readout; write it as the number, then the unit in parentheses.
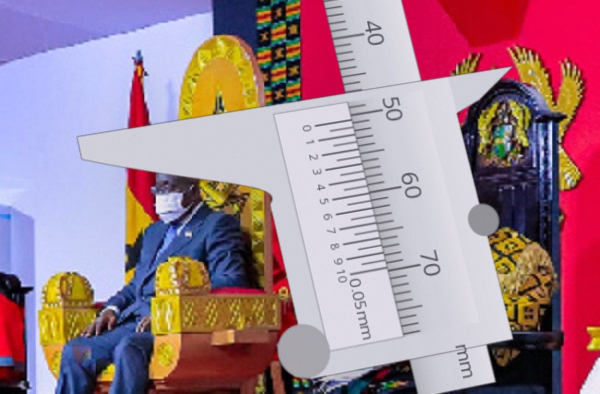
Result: 50.6 (mm)
